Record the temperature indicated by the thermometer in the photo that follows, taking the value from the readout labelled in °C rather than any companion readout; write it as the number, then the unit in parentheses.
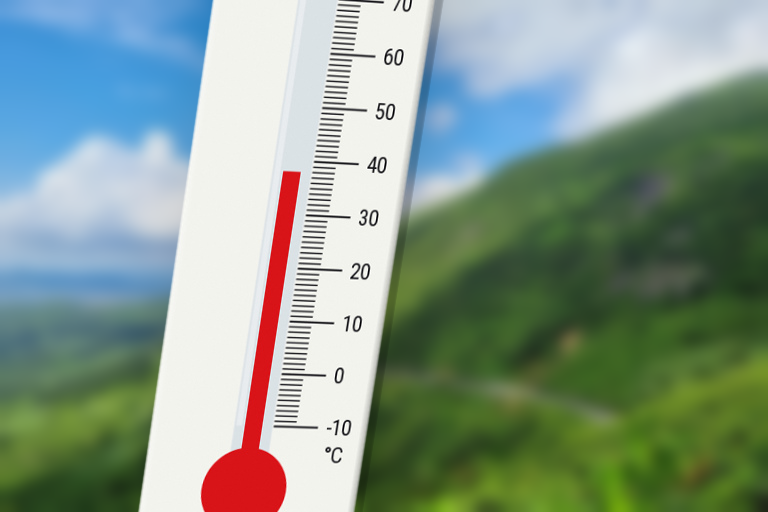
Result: 38 (°C)
